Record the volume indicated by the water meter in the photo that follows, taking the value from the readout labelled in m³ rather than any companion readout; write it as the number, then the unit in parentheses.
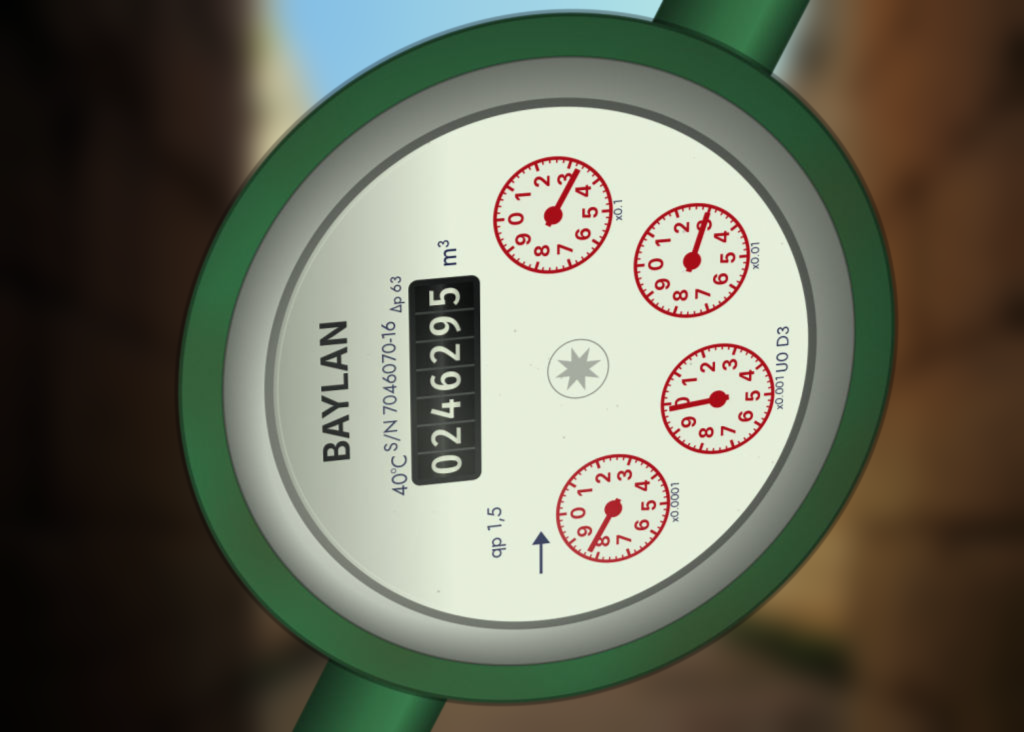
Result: 246295.3298 (m³)
